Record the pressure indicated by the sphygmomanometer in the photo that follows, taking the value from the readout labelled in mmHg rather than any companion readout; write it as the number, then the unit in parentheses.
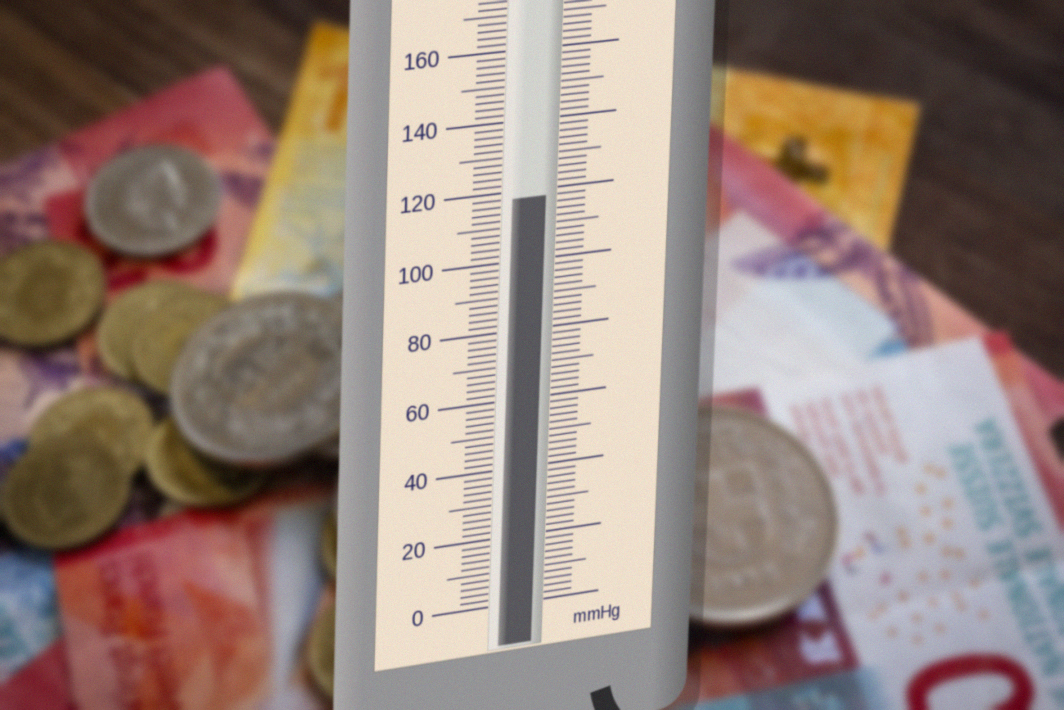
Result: 118 (mmHg)
